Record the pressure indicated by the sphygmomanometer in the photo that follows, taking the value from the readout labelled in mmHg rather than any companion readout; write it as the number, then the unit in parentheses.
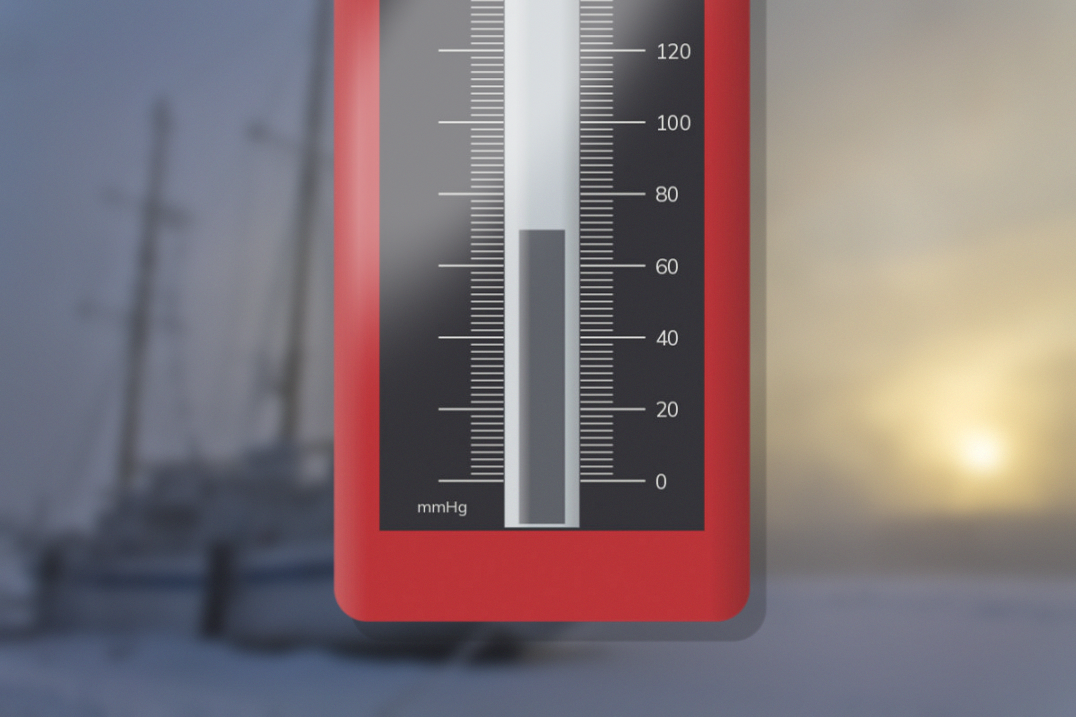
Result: 70 (mmHg)
